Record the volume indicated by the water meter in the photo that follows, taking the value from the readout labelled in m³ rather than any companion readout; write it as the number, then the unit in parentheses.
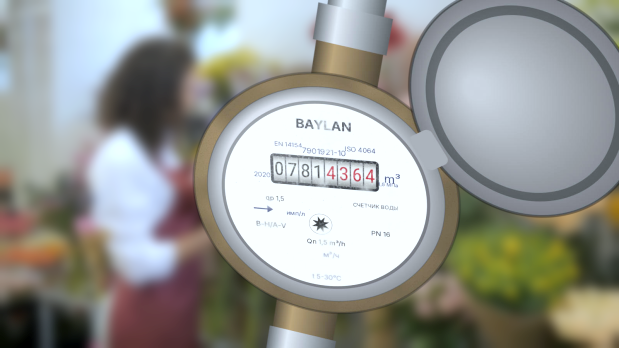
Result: 781.4364 (m³)
